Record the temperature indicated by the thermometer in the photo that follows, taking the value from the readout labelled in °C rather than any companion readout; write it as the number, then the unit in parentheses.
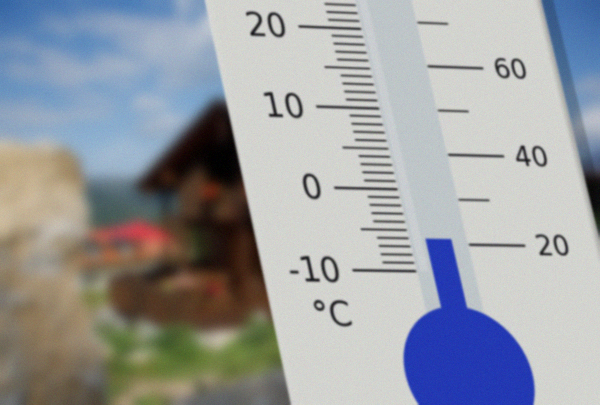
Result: -6 (°C)
